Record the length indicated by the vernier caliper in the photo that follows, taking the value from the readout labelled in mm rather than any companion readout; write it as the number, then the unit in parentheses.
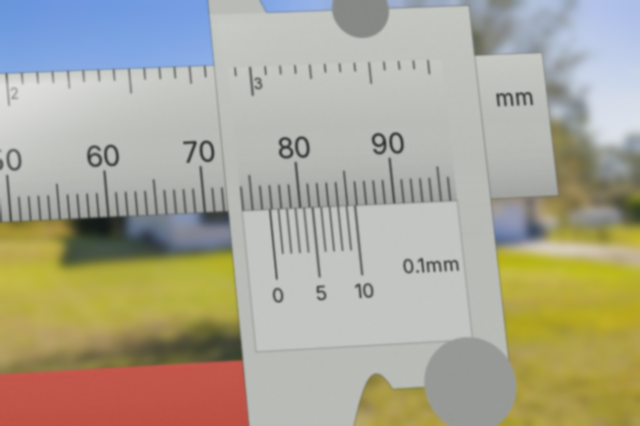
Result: 76.8 (mm)
